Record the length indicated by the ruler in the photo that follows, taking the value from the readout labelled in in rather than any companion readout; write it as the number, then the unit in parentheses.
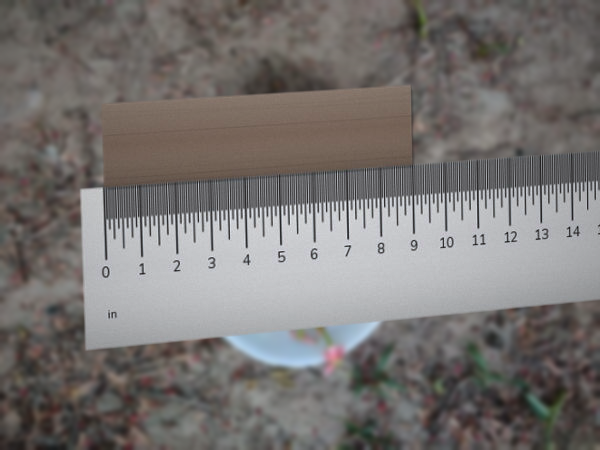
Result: 9 (in)
